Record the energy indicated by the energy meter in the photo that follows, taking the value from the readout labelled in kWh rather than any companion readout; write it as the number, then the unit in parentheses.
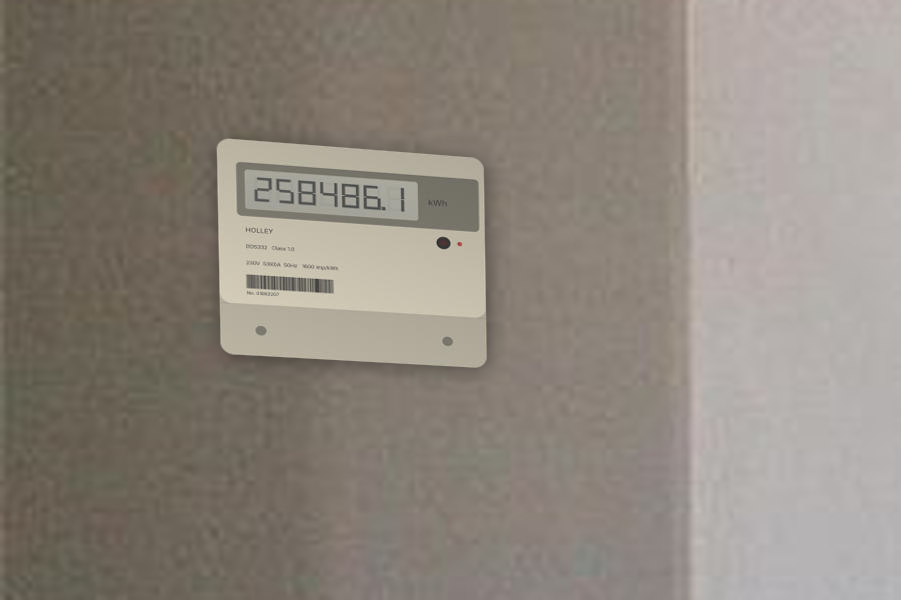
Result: 258486.1 (kWh)
